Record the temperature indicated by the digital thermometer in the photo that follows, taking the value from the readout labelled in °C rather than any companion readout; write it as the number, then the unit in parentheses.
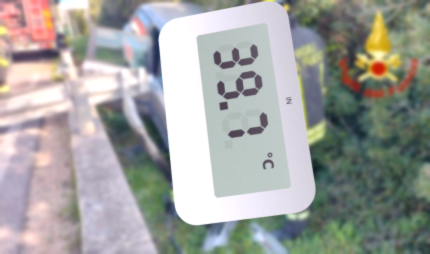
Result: 39.7 (°C)
